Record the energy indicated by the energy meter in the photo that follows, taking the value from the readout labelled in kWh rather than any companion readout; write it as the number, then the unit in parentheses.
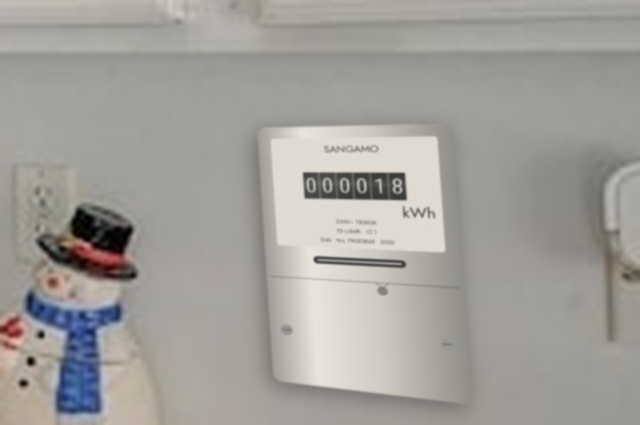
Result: 18 (kWh)
